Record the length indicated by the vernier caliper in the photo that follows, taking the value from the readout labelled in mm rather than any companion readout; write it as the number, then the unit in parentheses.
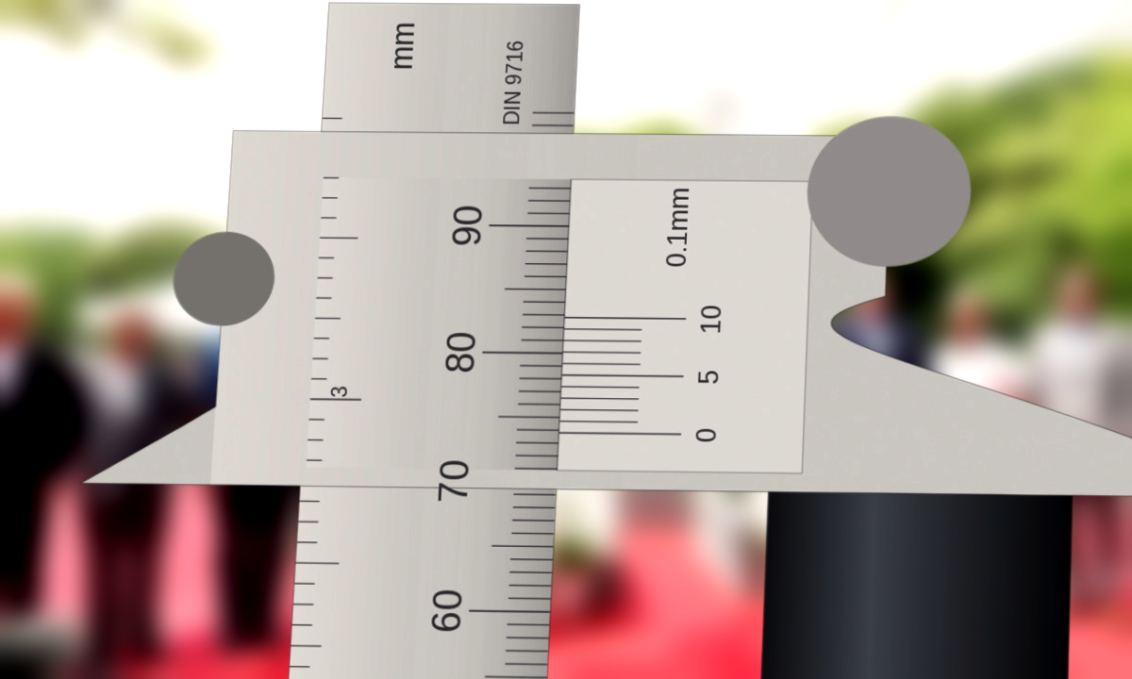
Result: 73.8 (mm)
